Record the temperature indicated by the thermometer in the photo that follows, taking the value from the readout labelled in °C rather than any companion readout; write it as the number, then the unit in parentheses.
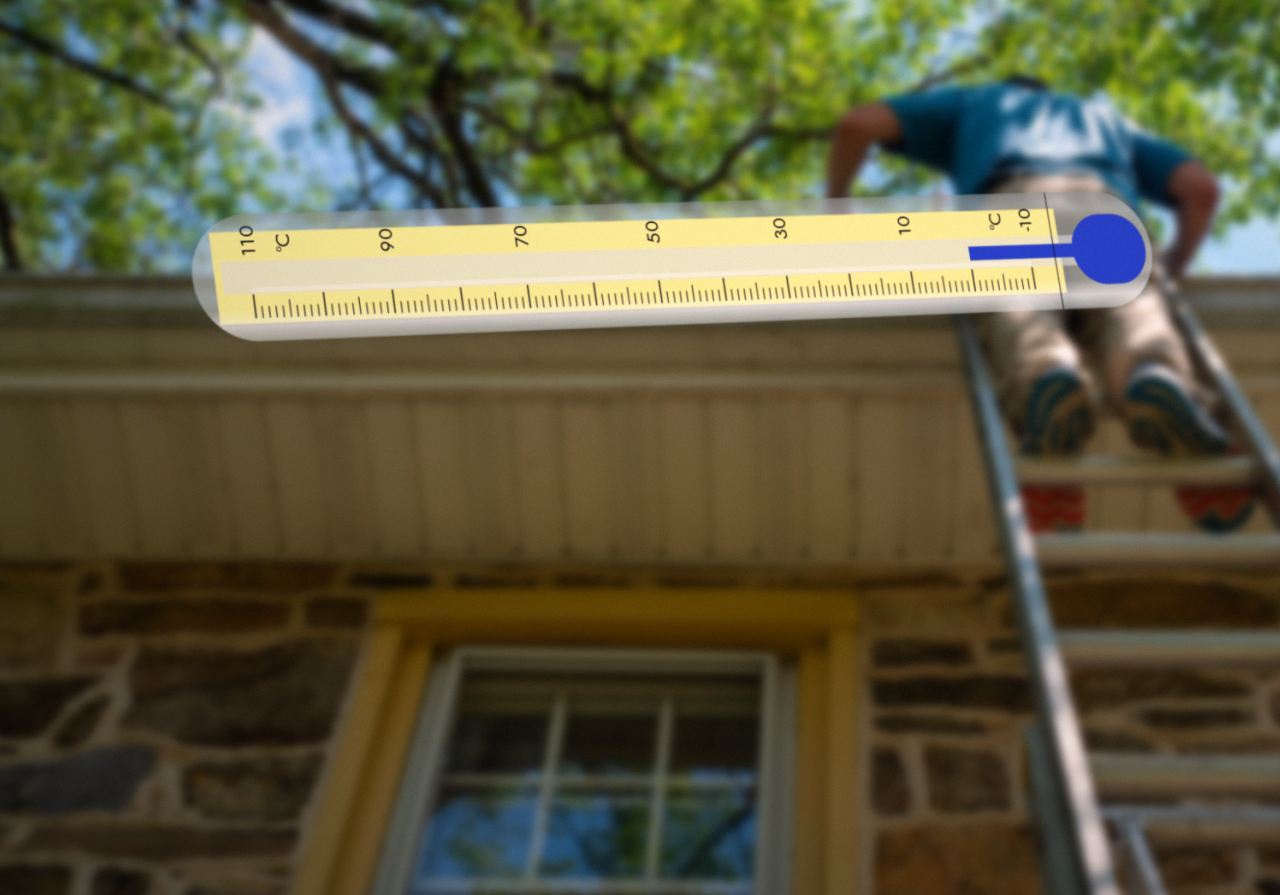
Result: 0 (°C)
